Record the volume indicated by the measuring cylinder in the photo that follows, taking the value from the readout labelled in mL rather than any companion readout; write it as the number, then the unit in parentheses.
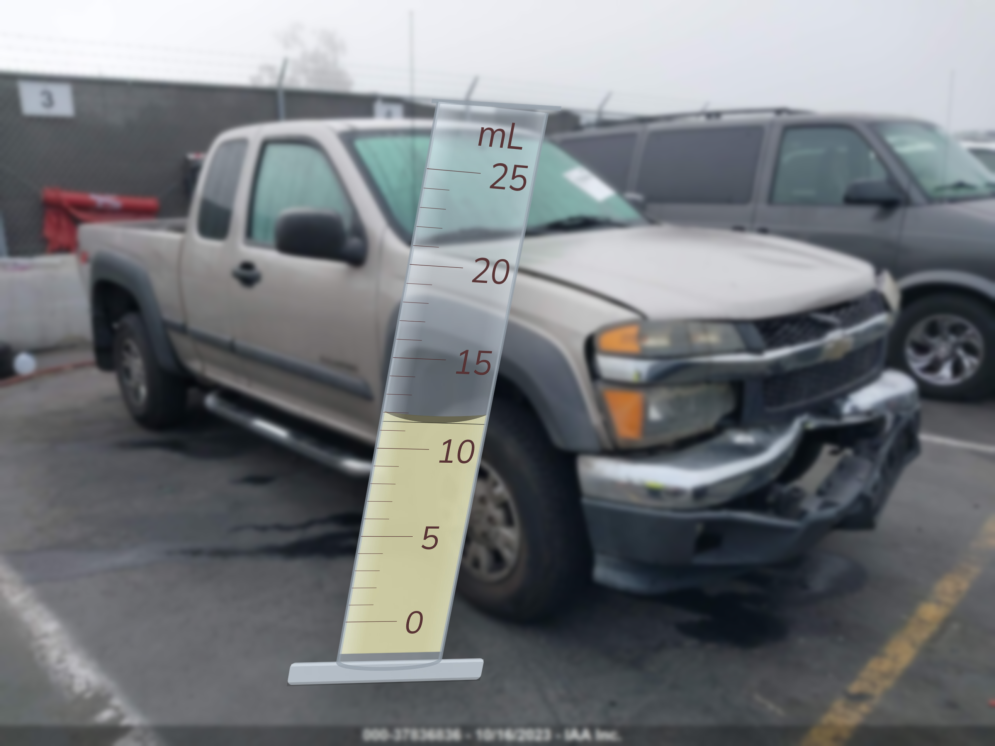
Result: 11.5 (mL)
